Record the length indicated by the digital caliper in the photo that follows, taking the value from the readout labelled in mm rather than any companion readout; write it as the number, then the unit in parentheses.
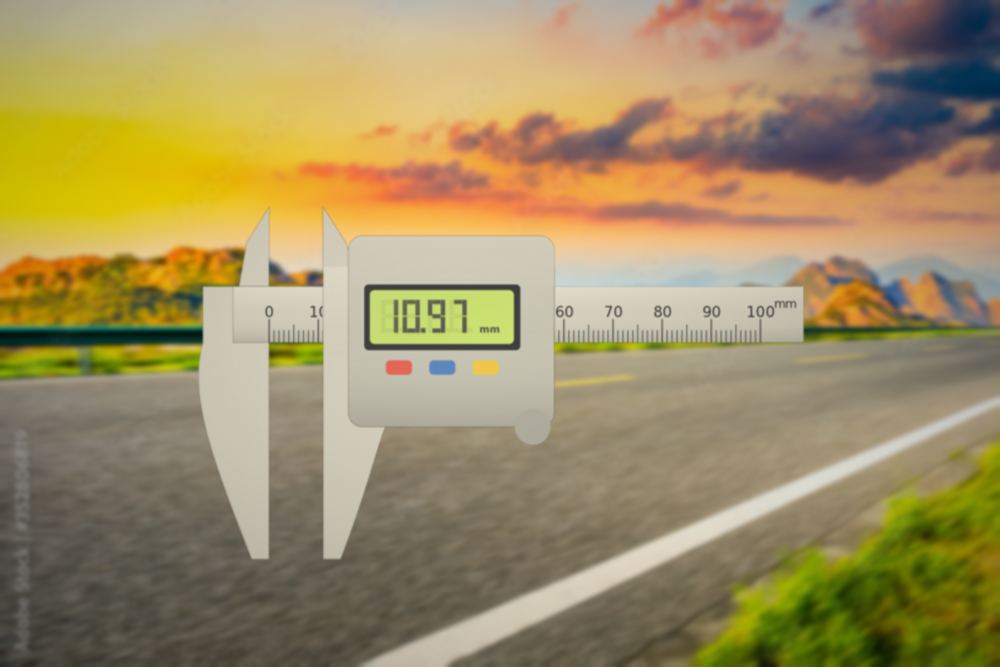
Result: 10.97 (mm)
